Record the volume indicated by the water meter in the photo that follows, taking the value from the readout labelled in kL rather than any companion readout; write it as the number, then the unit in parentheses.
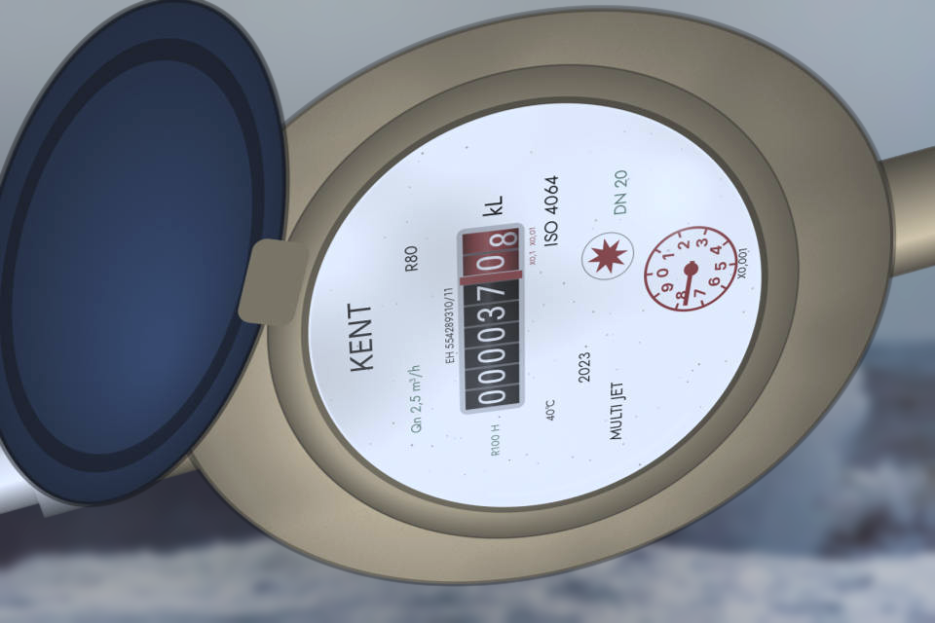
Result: 37.077 (kL)
